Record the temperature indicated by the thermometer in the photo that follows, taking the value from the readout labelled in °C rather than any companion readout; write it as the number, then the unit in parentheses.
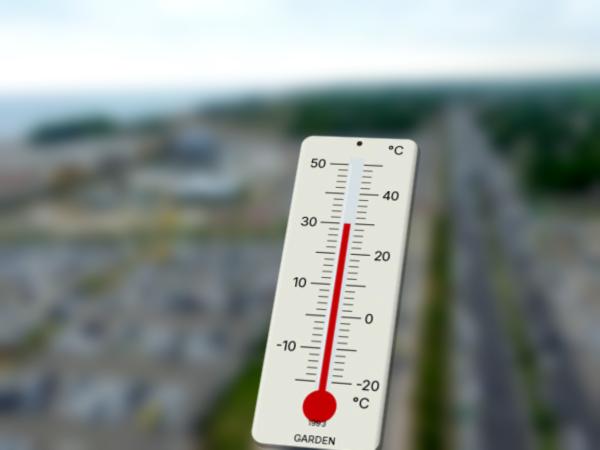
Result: 30 (°C)
